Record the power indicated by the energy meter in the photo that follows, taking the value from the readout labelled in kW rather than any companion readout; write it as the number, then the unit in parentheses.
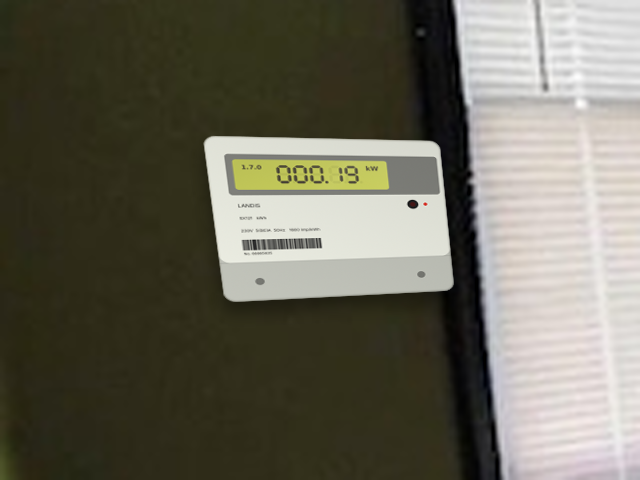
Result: 0.19 (kW)
